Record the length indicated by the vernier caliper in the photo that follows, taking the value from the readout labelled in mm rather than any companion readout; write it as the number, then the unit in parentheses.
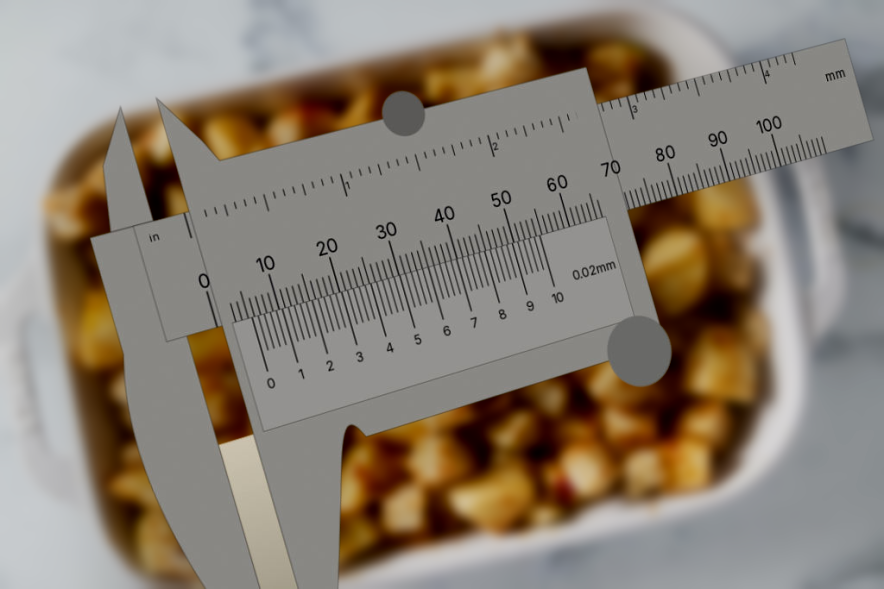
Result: 5.6 (mm)
